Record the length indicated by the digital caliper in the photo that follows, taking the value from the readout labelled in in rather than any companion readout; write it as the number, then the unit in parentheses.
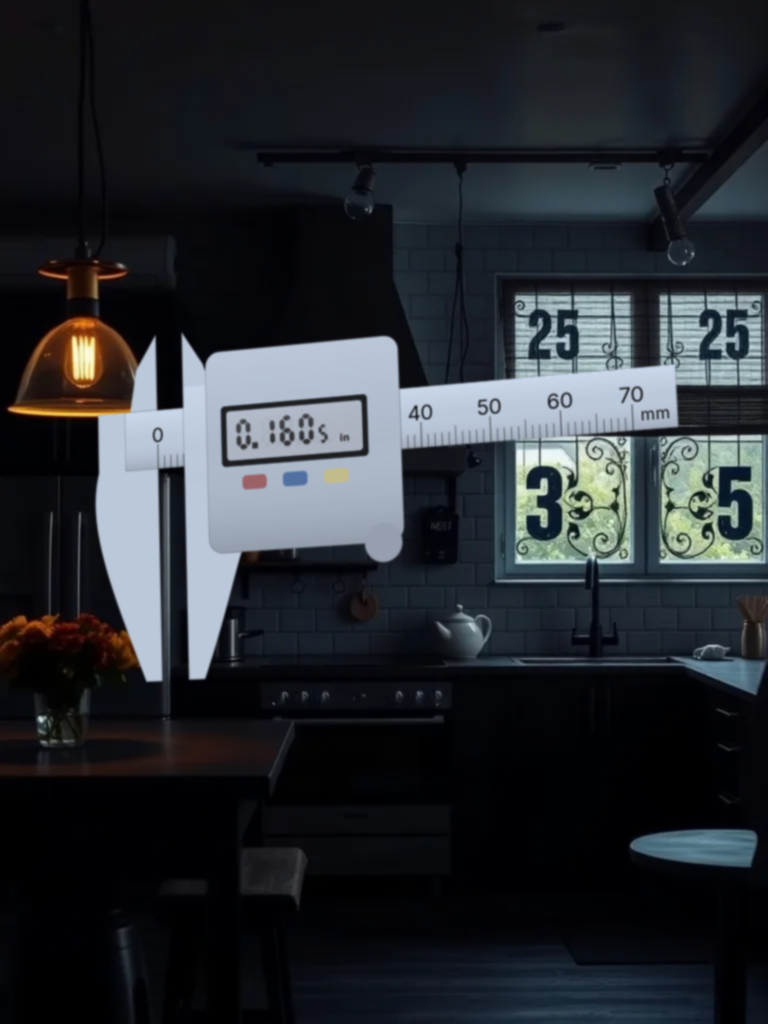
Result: 0.1605 (in)
